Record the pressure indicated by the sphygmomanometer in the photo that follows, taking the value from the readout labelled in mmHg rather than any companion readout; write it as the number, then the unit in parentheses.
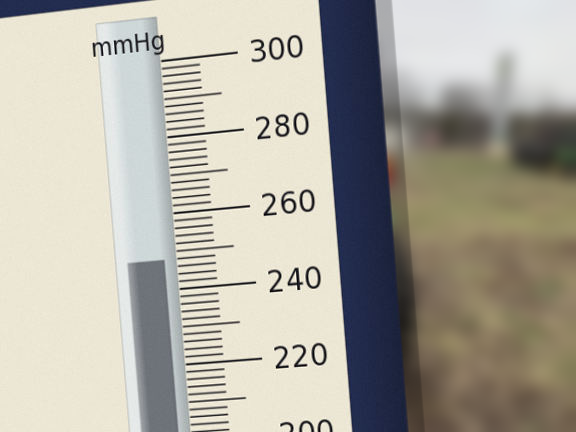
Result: 248 (mmHg)
